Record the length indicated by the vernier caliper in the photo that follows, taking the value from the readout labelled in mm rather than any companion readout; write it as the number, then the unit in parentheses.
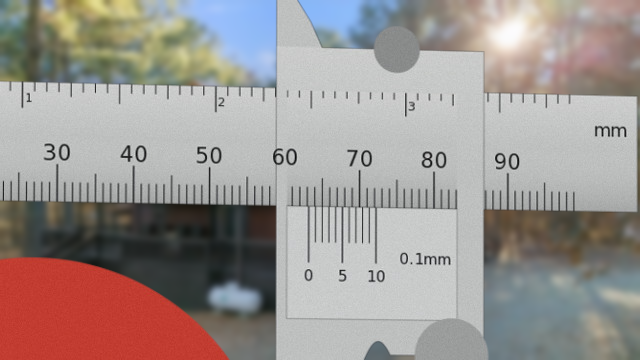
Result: 63.2 (mm)
